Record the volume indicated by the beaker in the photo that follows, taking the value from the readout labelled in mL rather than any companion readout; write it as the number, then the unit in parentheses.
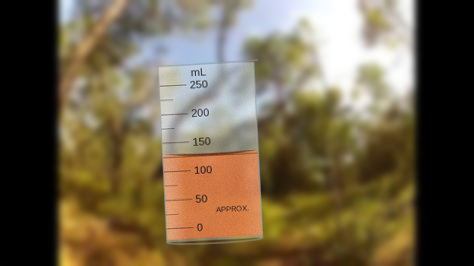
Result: 125 (mL)
